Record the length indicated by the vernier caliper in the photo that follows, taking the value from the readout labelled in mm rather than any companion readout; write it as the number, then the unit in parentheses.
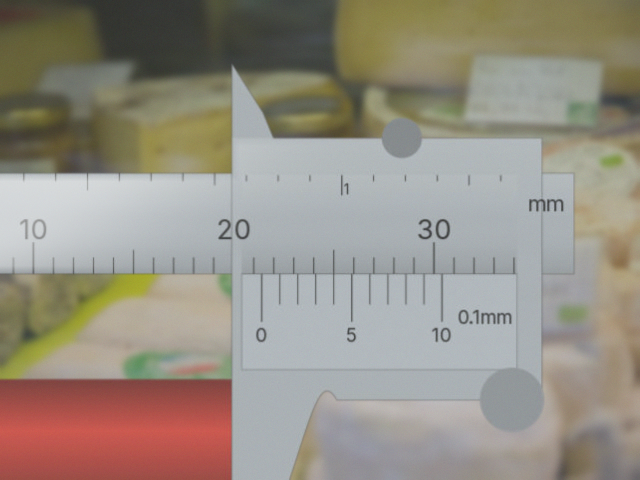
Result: 21.4 (mm)
